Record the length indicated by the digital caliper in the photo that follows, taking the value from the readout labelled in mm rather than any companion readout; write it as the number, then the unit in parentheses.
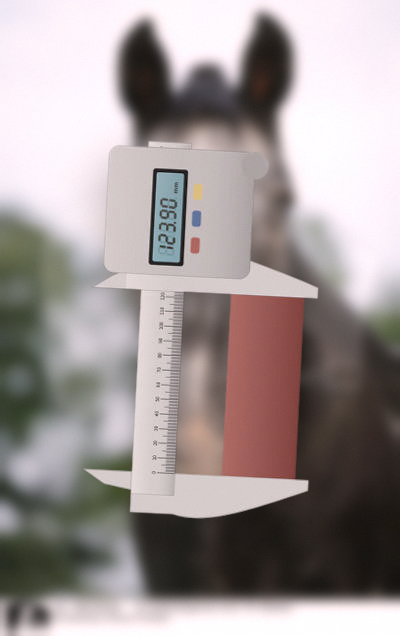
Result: 123.90 (mm)
